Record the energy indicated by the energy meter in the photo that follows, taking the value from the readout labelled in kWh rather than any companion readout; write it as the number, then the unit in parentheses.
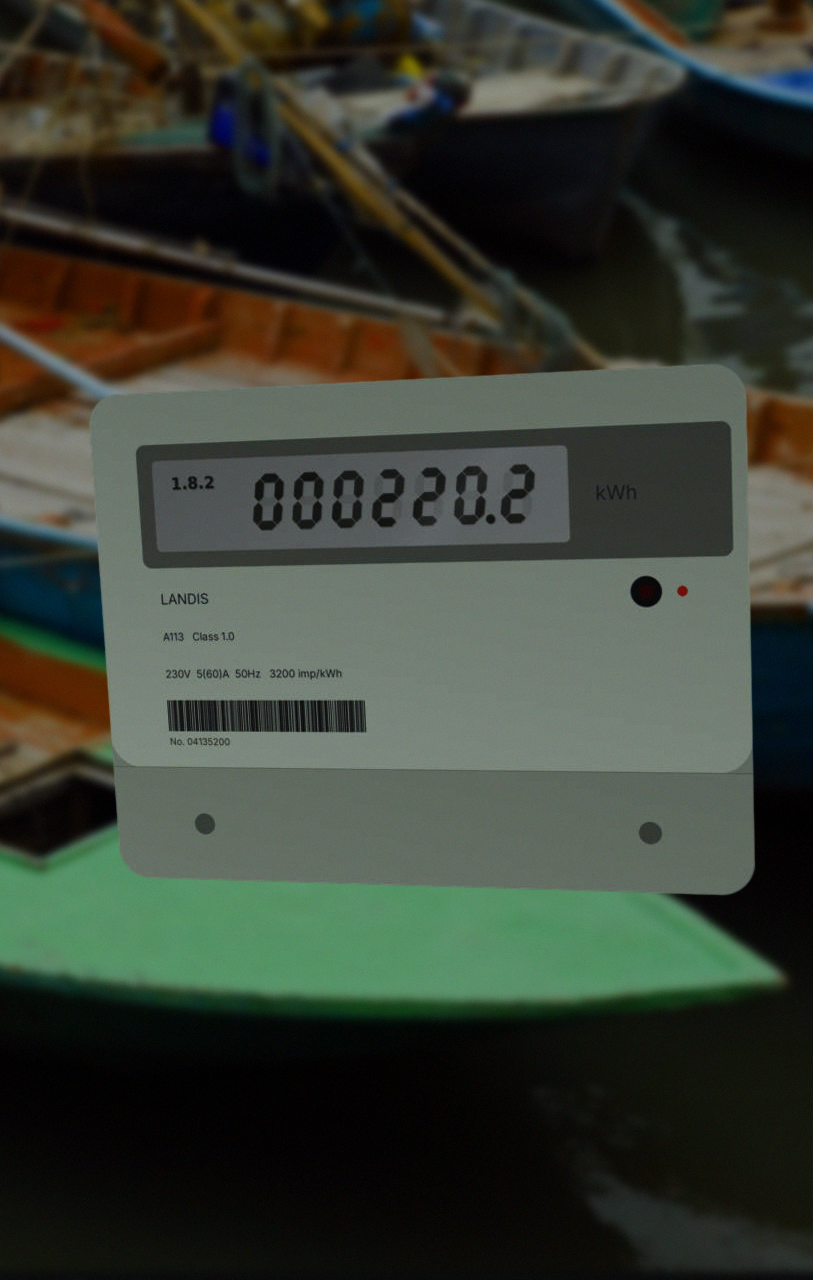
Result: 220.2 (kWh)
